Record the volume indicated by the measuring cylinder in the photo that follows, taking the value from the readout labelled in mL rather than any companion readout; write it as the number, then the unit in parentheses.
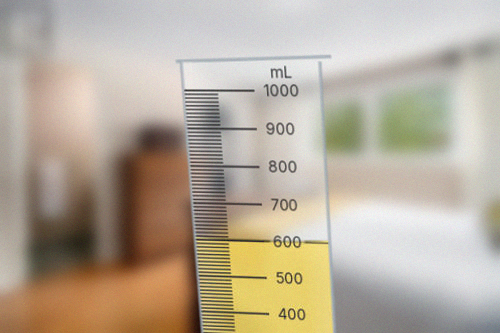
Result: 600 (mL)
